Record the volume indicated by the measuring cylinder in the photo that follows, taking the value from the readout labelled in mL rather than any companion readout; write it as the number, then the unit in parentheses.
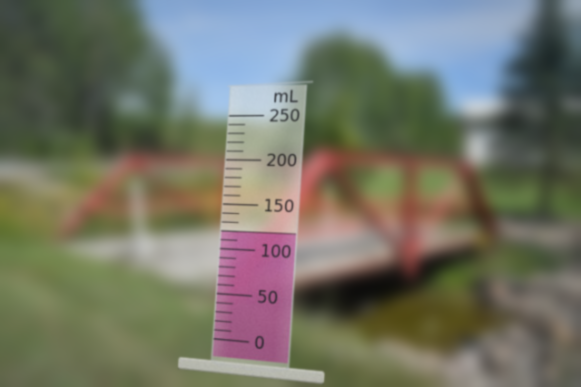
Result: 120 (mL)
